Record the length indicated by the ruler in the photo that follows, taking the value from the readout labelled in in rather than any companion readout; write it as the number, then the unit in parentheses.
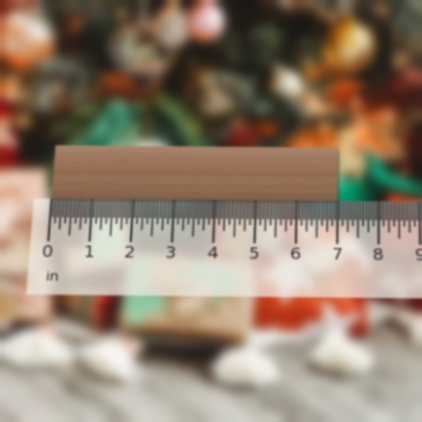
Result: 7 (in)
